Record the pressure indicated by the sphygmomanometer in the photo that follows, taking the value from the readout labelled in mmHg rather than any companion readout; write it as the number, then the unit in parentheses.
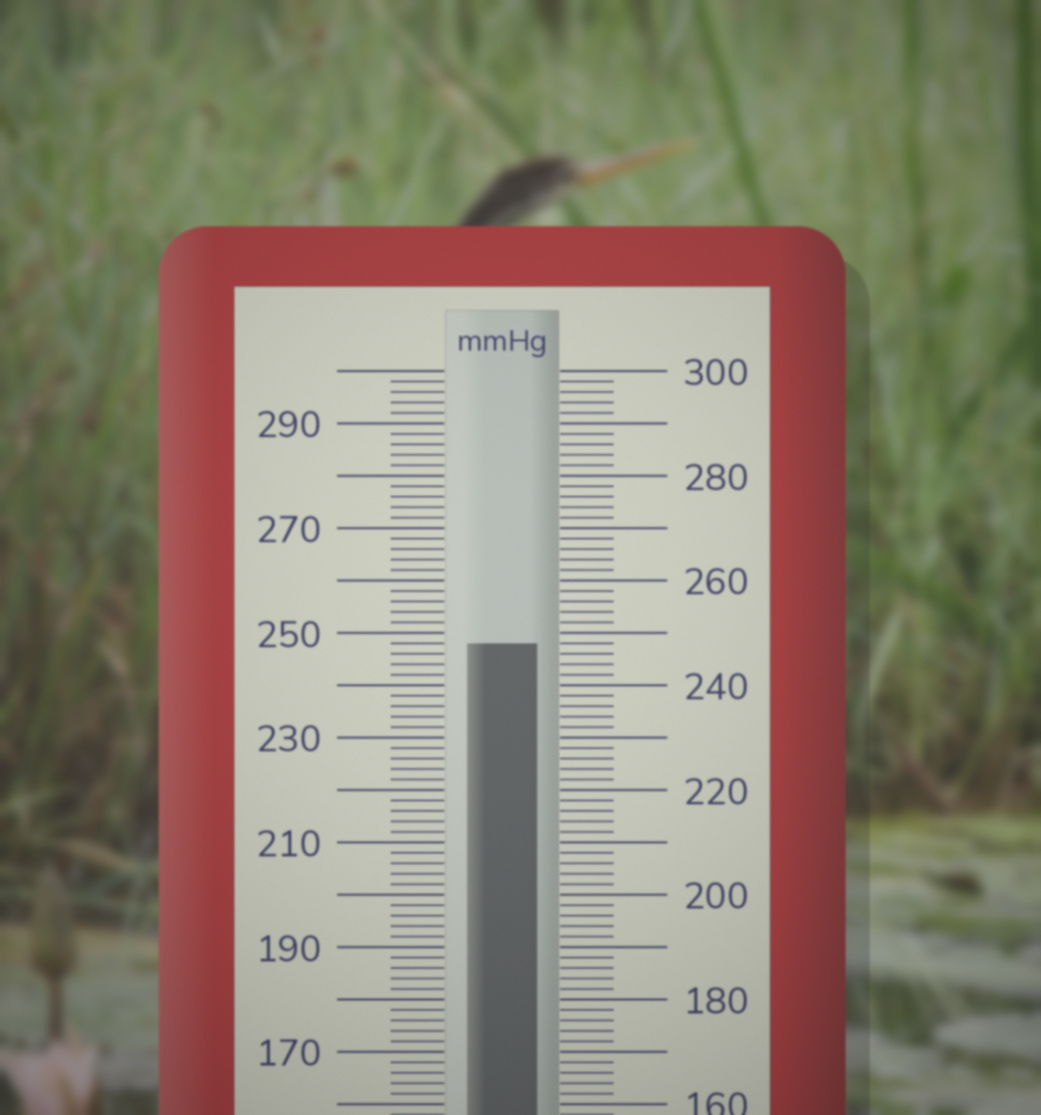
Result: 248 (mmHg)
